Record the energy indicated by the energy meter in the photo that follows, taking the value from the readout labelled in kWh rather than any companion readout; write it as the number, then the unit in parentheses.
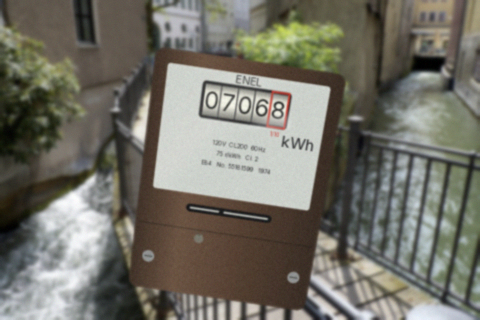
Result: 706.8 (kWh)
